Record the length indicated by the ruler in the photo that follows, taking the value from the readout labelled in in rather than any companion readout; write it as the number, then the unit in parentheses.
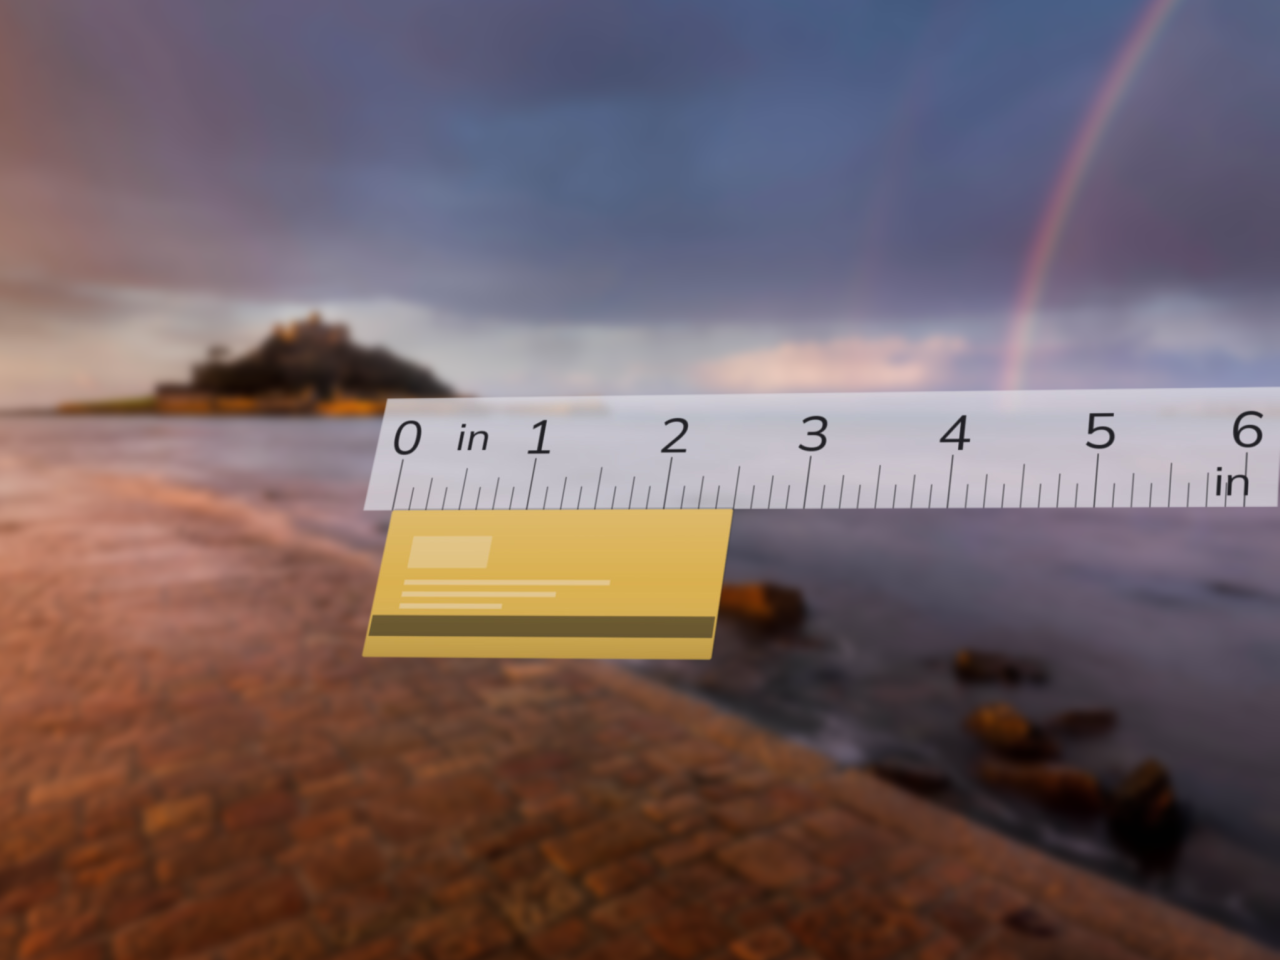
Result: 2.5 (in)
